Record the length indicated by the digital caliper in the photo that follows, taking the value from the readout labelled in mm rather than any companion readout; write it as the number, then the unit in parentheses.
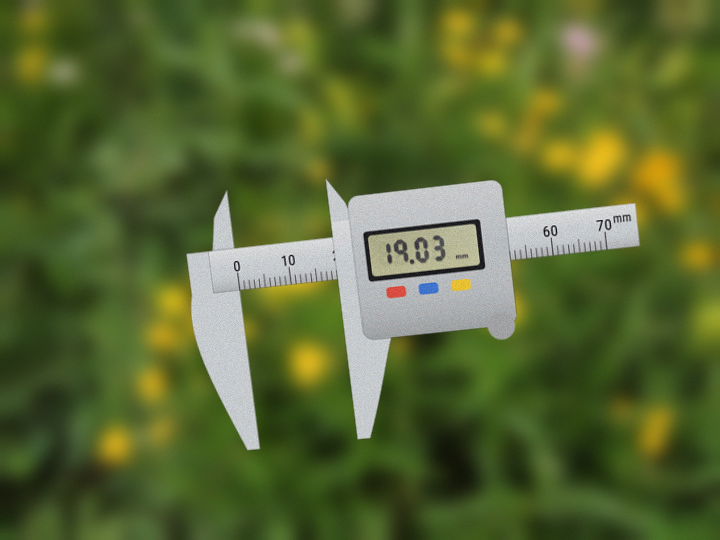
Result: 19.03 (mm)
